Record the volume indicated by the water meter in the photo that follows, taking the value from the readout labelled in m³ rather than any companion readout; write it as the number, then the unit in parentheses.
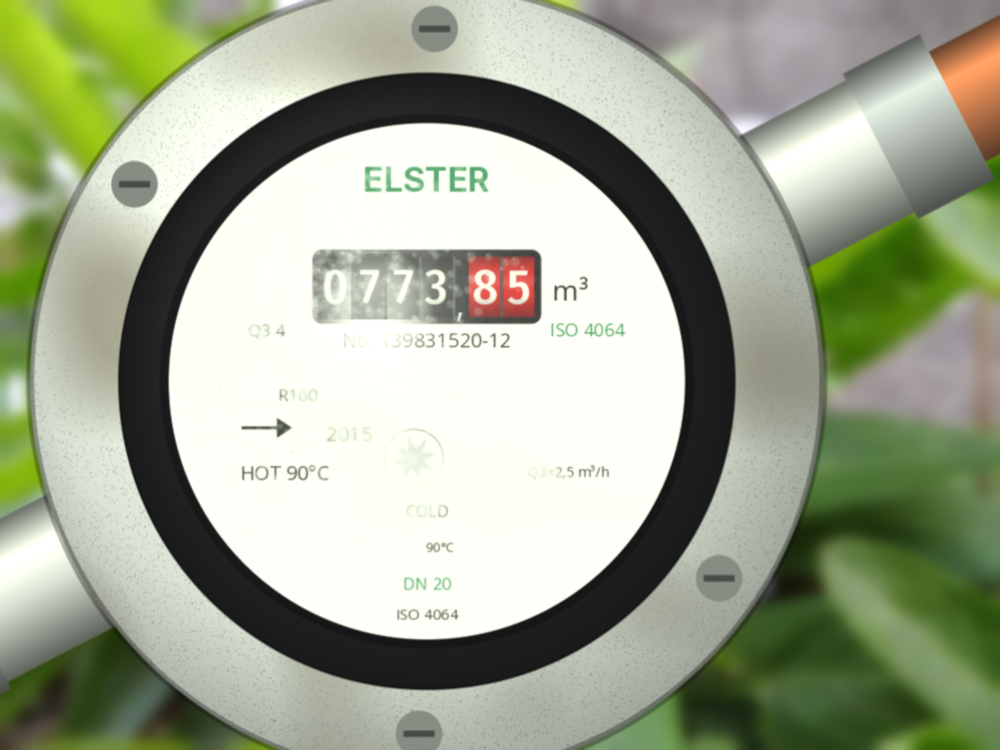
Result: 773.85 (m³)
